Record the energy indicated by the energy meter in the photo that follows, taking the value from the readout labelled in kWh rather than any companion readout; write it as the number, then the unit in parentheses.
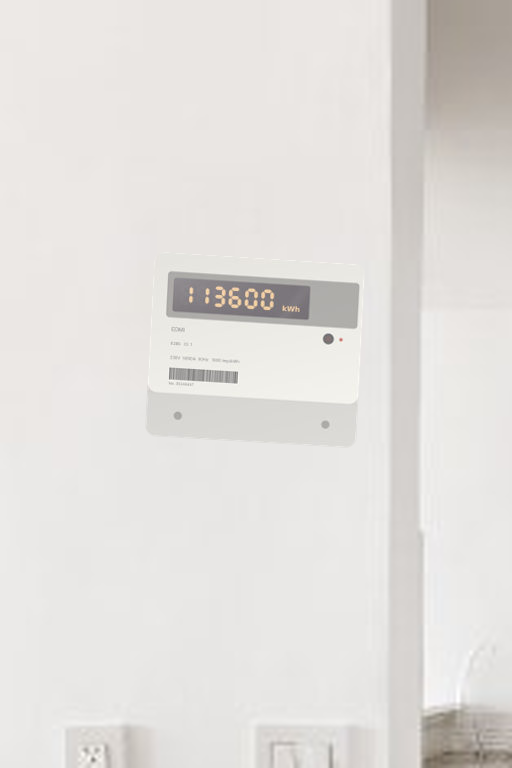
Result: 113600 (kWh)
